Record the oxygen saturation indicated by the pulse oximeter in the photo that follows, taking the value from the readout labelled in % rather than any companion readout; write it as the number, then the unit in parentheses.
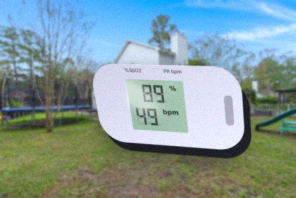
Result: 89 (%)
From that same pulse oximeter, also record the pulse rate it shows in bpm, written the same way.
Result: 49 (bpm)
